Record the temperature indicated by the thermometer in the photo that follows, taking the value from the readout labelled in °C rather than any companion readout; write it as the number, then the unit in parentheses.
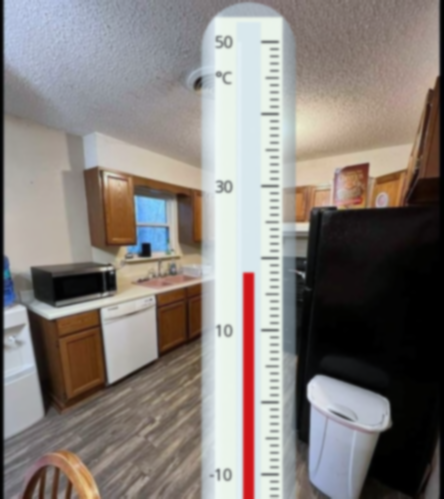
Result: 18 (°C)
